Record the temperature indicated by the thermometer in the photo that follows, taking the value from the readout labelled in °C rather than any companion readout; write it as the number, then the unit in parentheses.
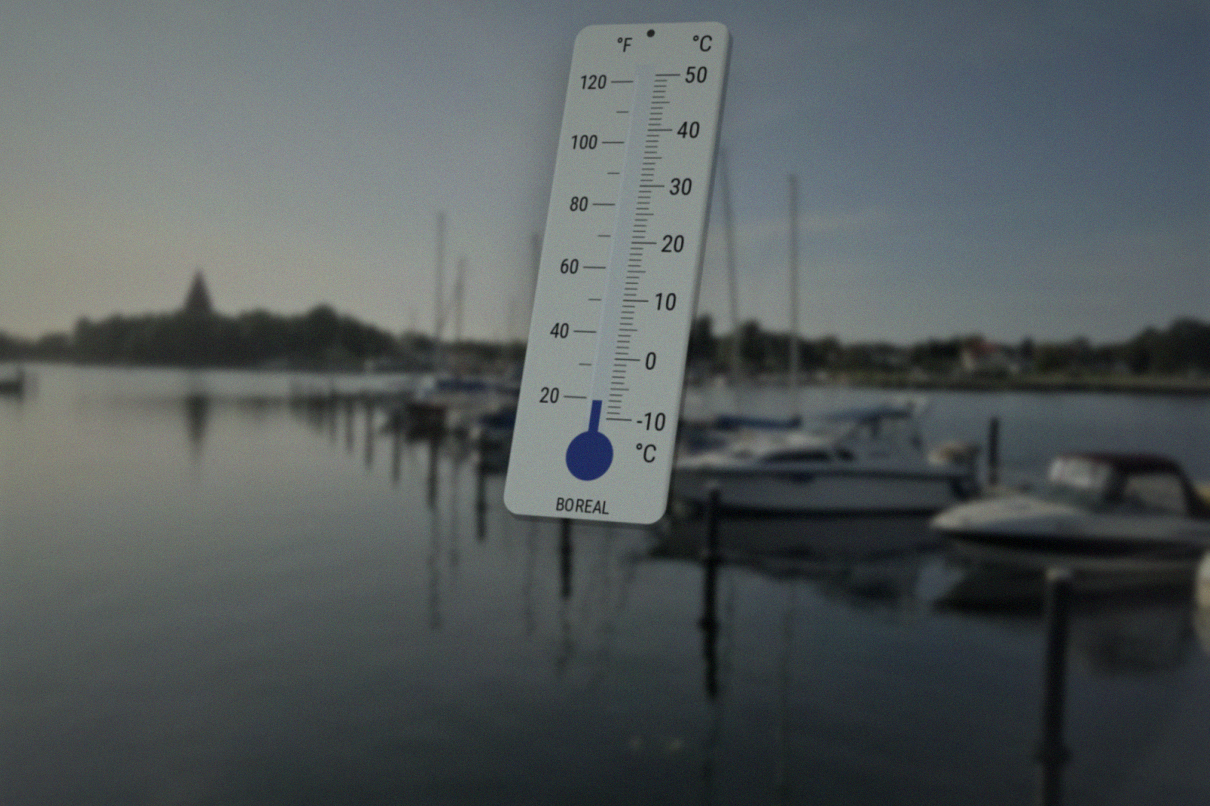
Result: -7 (°C)
